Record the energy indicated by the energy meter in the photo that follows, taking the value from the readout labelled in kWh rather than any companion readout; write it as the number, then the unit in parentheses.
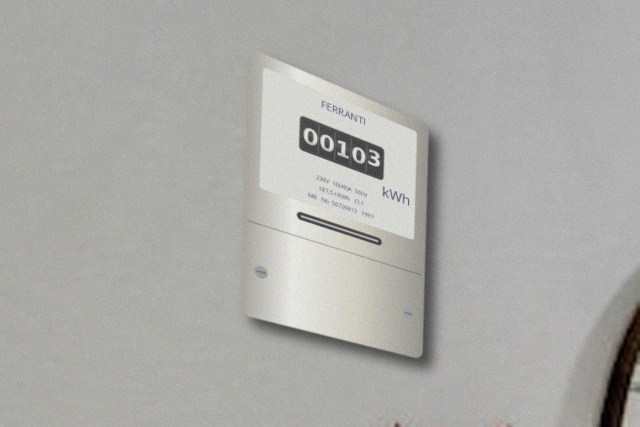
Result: 103 (kWh)
